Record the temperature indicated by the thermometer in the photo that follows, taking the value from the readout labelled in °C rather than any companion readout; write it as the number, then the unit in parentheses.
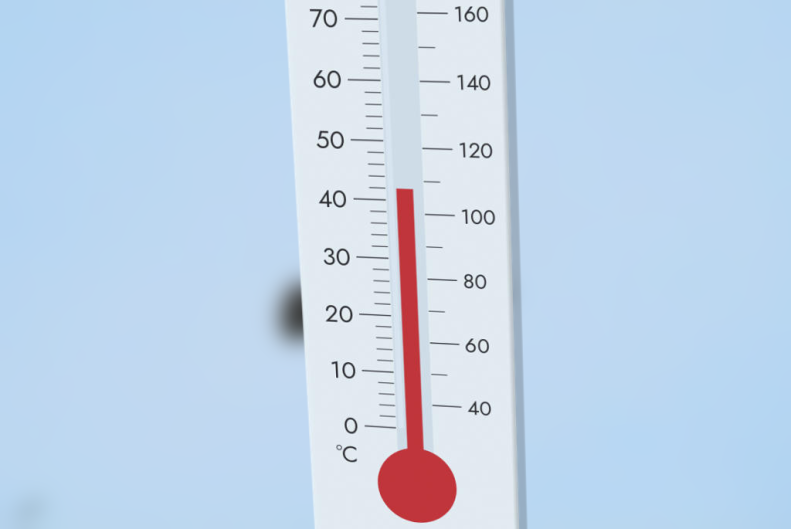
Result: 42 (°C)
